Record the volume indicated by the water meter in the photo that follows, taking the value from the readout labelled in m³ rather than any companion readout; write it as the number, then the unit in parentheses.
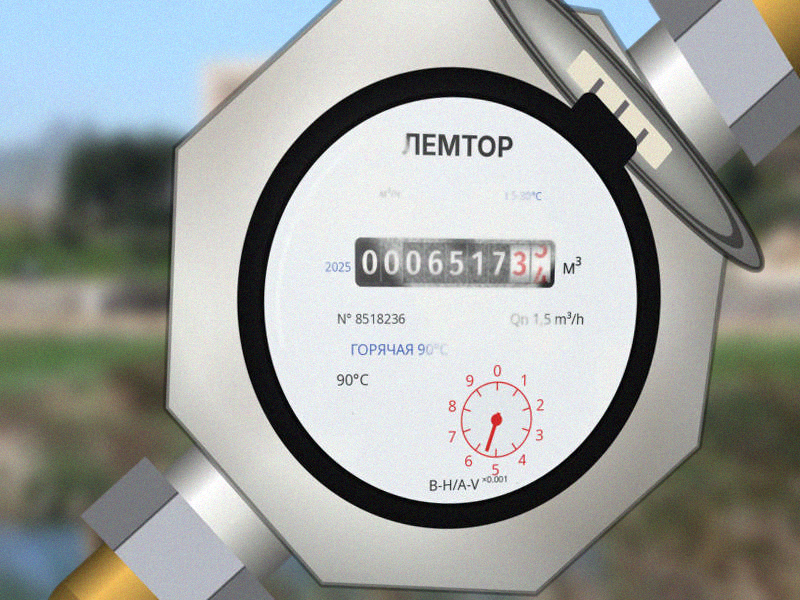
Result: 6517.335 (m³)
